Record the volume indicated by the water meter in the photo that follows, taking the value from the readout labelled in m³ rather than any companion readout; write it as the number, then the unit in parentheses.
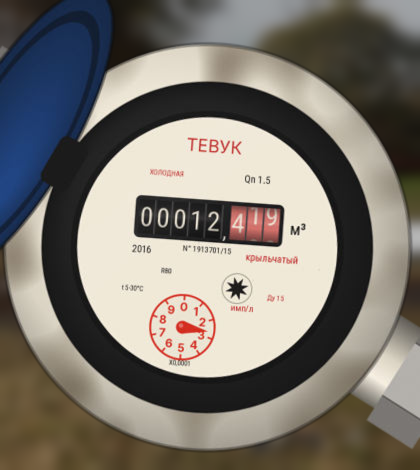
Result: 12.4192 (m³)
